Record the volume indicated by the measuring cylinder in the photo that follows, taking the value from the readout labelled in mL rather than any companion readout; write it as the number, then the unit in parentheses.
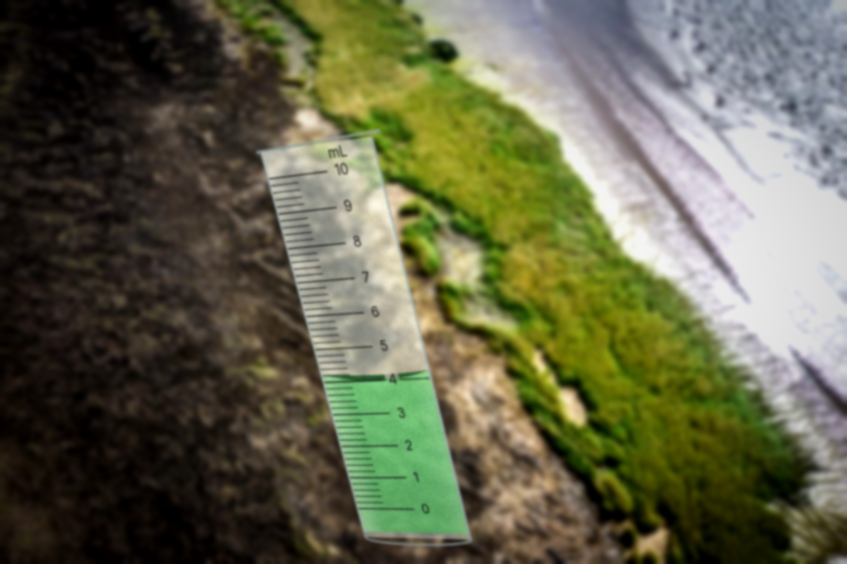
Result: 4 (mL)
